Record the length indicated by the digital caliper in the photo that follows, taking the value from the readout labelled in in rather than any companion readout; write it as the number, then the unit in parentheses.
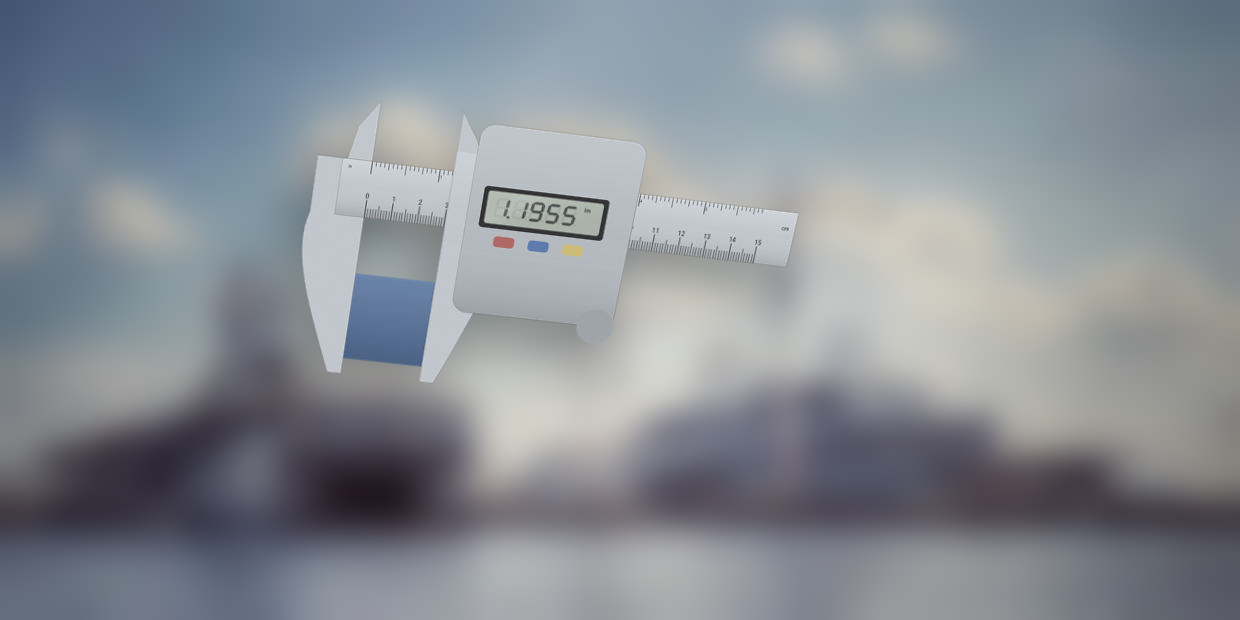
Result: 1.1955 (in)
